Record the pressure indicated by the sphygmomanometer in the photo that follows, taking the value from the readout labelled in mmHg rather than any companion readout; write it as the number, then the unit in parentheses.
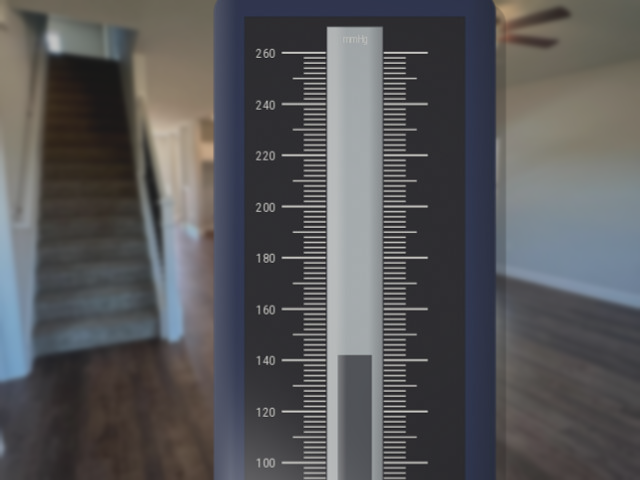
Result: 142 (mmHg)
